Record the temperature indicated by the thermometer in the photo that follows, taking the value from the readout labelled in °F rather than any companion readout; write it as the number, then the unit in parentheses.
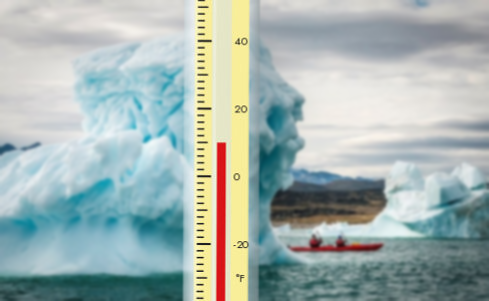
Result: 10 (°F)
